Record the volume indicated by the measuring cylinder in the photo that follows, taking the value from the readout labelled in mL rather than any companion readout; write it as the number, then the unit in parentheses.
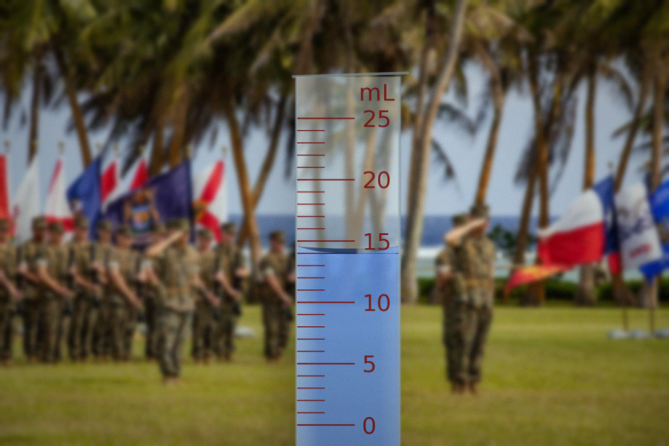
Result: 14 (mL)
